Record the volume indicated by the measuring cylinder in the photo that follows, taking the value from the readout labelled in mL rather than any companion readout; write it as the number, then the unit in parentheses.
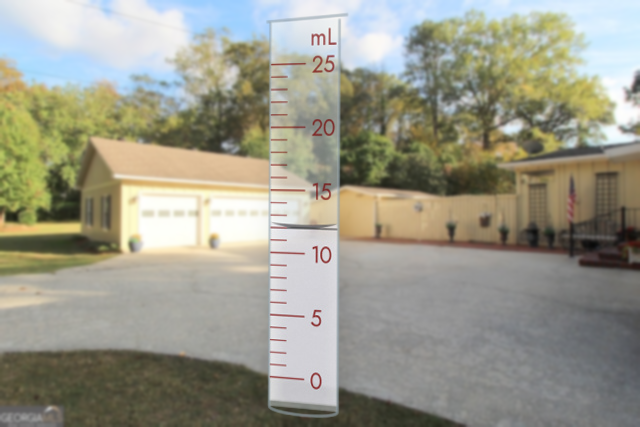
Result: 12 (mL)
